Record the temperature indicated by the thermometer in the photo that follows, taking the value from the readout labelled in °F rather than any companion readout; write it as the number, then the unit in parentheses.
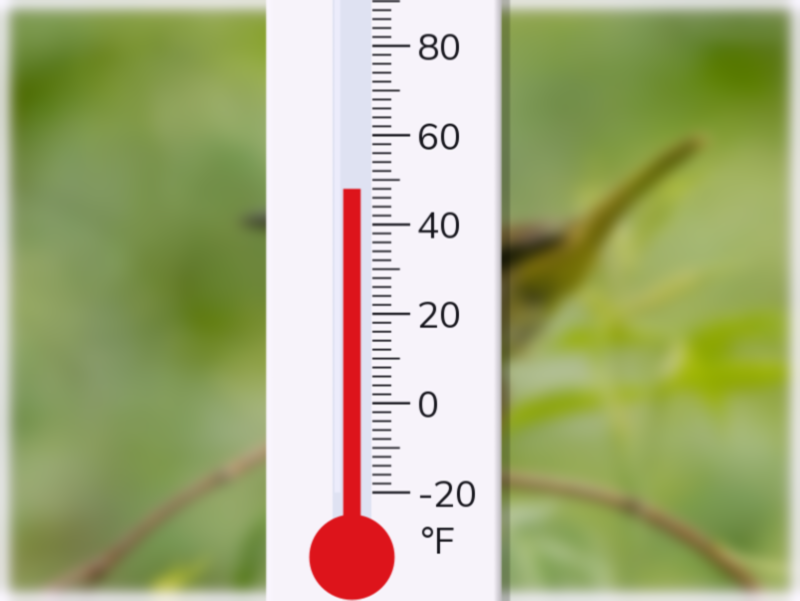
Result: 48 (°F)
